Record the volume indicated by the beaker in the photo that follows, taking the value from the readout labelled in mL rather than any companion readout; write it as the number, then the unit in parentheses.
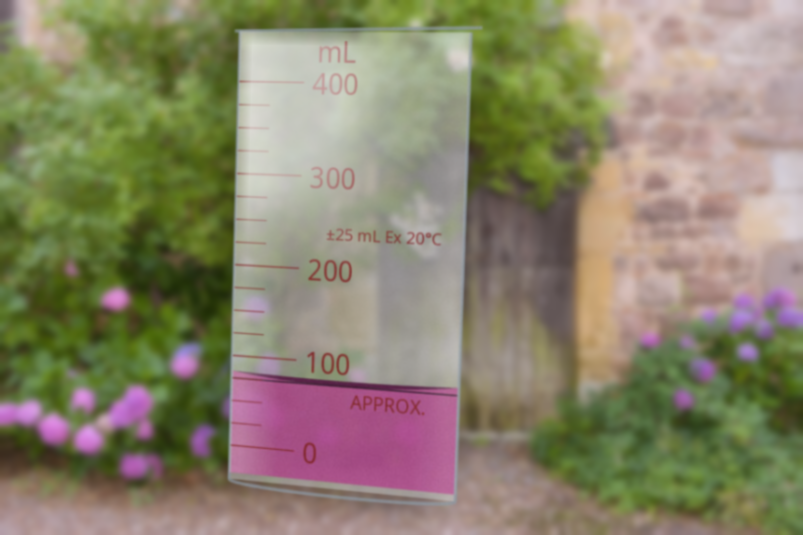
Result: 75 (mL)
